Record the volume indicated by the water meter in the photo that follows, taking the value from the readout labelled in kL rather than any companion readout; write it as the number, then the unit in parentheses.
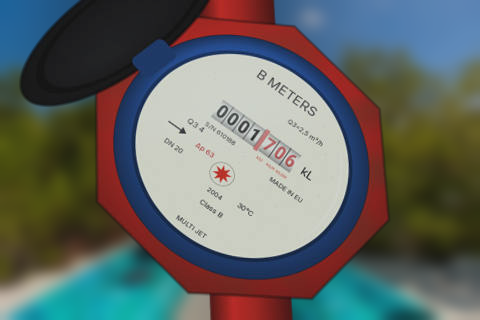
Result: 1.706 (kL)
